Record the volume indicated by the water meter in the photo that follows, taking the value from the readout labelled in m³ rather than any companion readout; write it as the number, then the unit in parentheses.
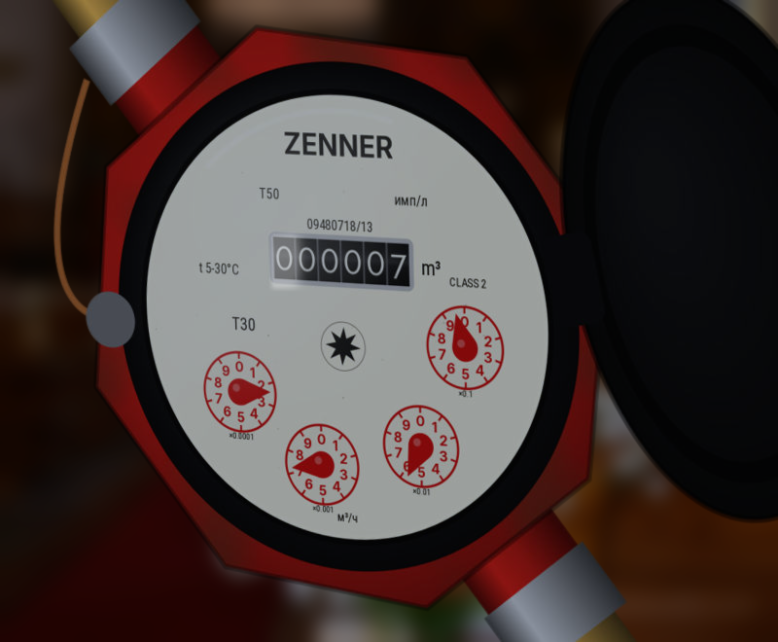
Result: 6.9572 (m³)
